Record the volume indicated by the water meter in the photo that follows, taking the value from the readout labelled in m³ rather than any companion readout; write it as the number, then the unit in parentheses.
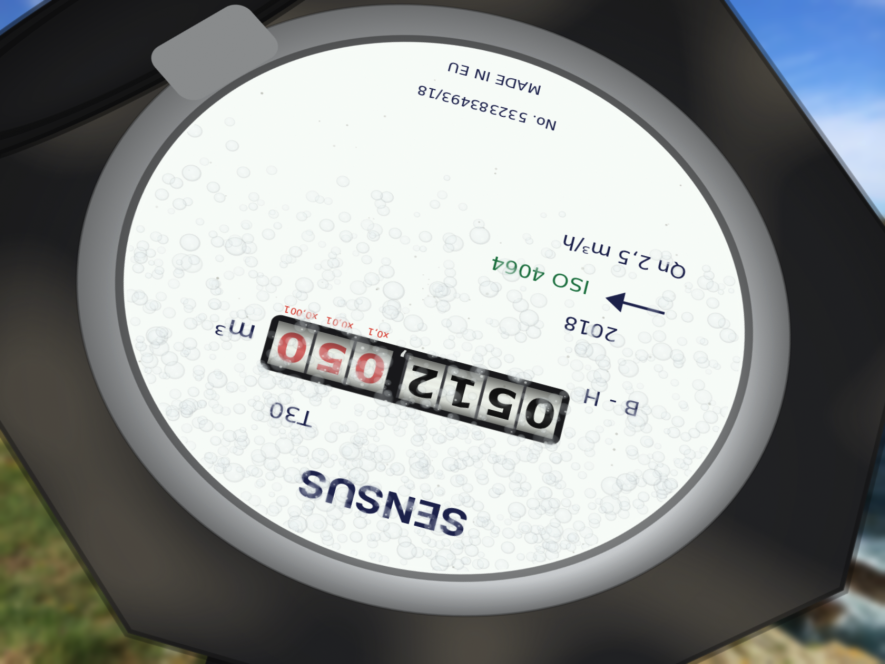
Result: 512.050 (m³)
